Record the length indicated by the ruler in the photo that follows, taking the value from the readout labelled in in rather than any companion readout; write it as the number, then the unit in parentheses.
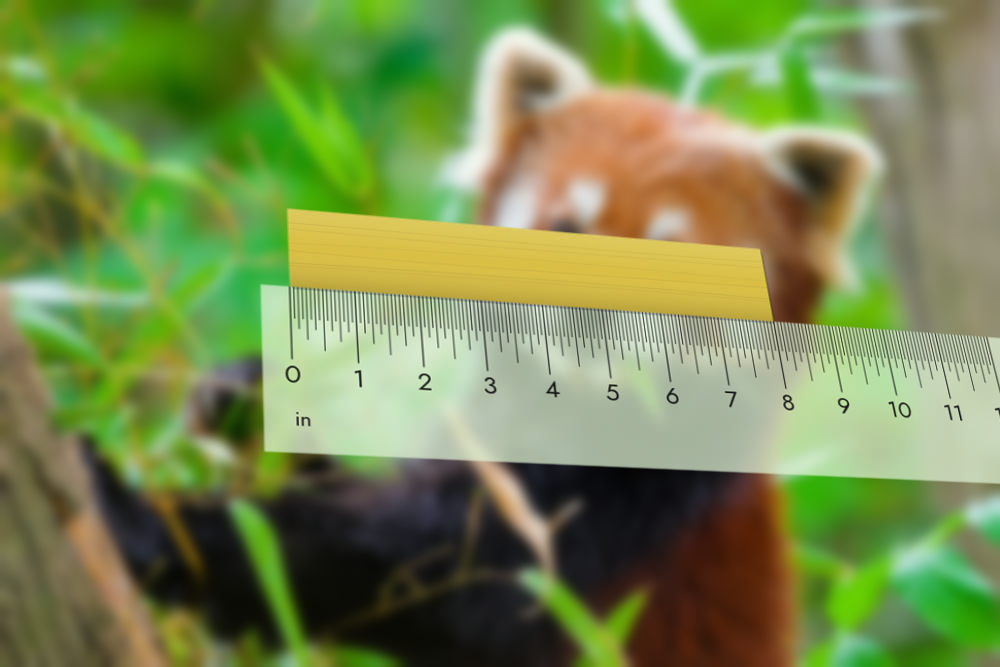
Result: 8 (in)
